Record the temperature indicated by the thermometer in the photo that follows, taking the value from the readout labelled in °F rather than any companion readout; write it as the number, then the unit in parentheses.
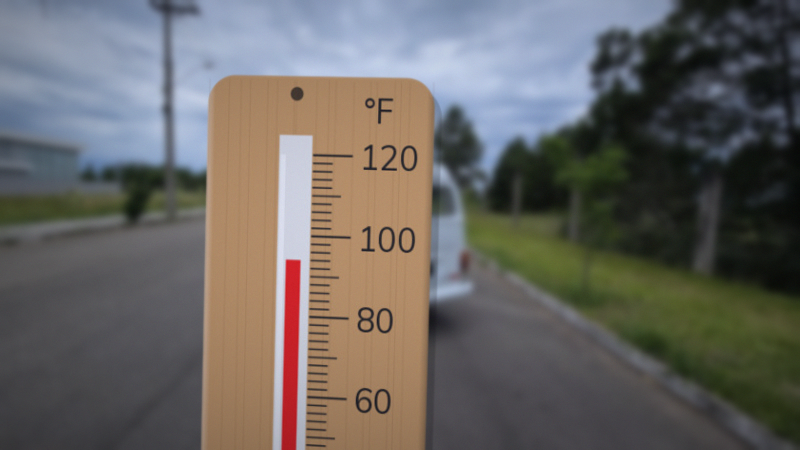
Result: 94 (°F)
